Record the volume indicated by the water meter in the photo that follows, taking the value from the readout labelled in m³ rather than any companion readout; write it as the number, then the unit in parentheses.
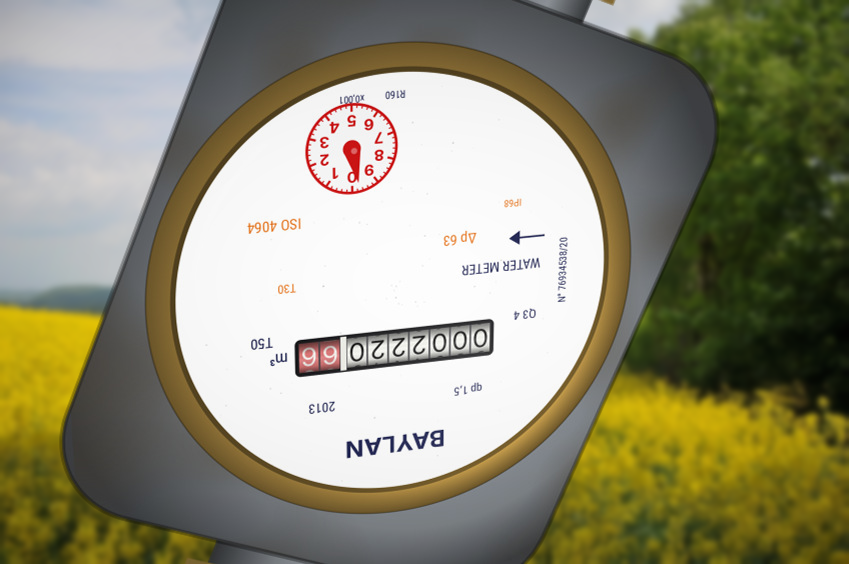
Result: 2220.659 (m³)
